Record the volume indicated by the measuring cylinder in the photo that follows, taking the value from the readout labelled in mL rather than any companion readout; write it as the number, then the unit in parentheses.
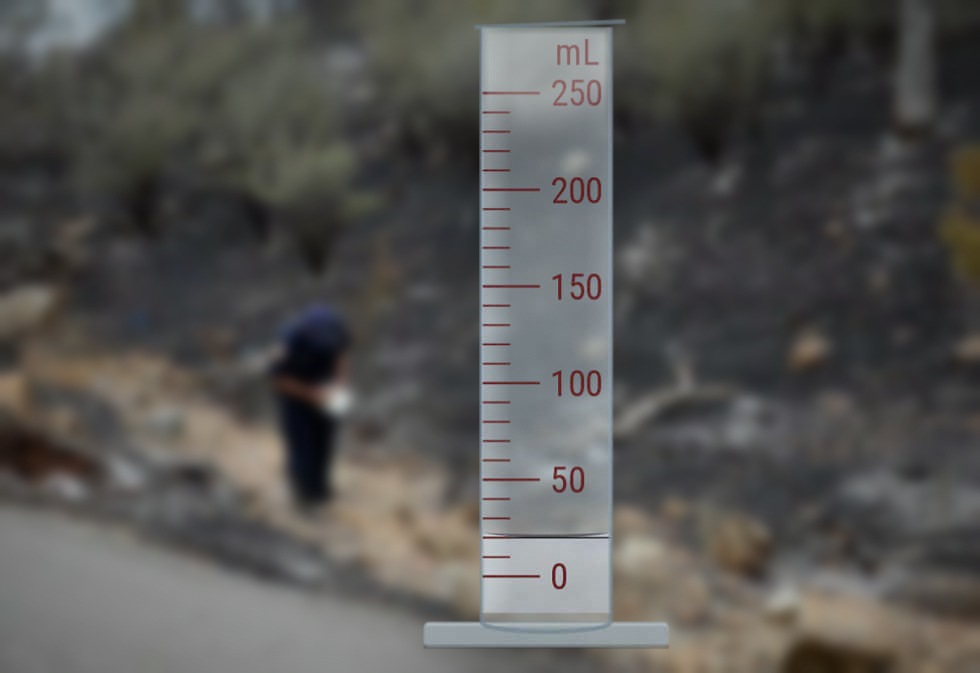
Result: 20 (mL)
